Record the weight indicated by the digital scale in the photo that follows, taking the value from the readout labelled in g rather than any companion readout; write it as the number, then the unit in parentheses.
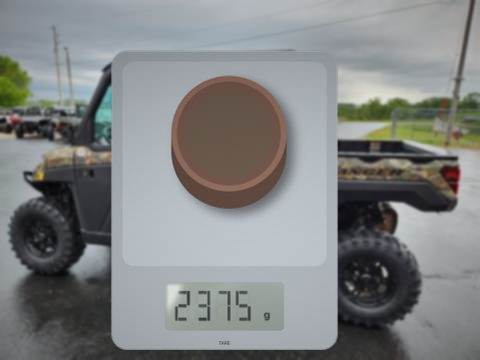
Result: 2375 (g)
